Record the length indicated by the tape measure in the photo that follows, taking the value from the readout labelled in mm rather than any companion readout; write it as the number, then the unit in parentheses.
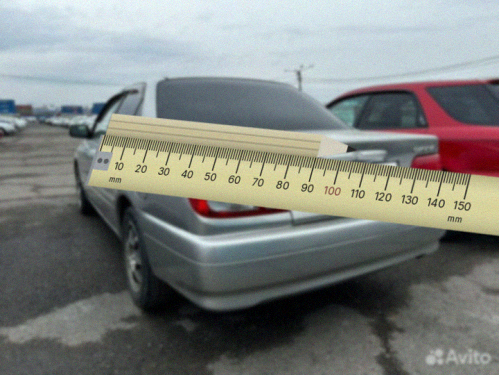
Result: 105 (mm)
